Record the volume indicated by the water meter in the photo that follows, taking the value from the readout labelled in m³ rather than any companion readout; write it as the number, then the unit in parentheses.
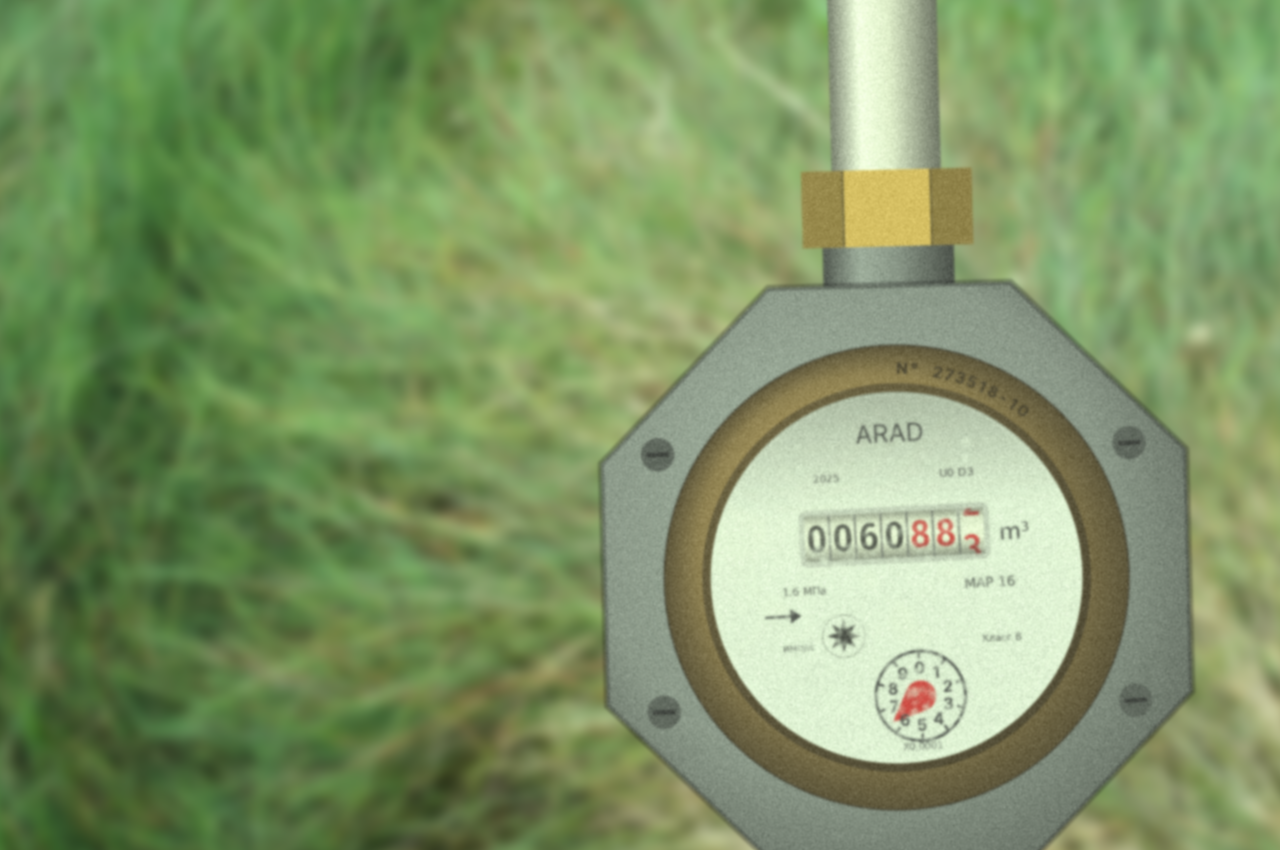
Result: 60.8826 (m³)
